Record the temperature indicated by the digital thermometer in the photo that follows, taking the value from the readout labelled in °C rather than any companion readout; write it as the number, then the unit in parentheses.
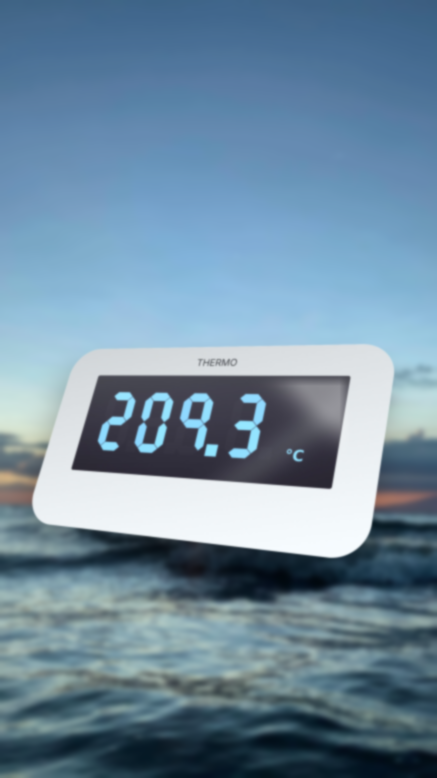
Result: 209.3 (°C)
